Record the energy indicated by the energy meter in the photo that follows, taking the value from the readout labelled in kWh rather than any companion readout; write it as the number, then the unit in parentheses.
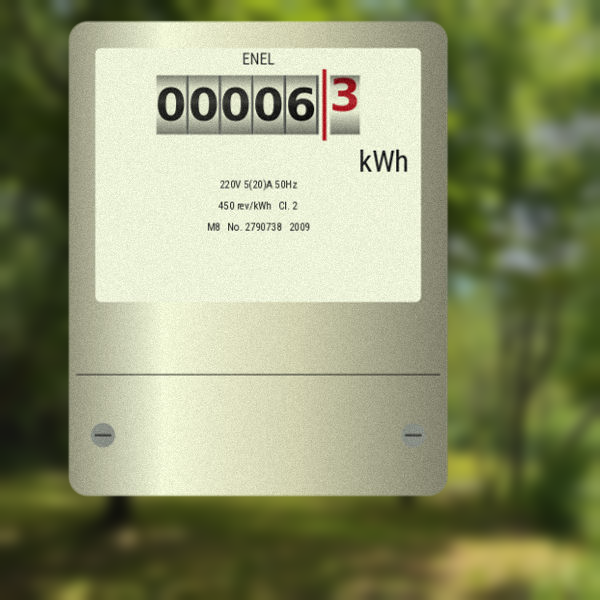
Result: 6.3 (kWh)
